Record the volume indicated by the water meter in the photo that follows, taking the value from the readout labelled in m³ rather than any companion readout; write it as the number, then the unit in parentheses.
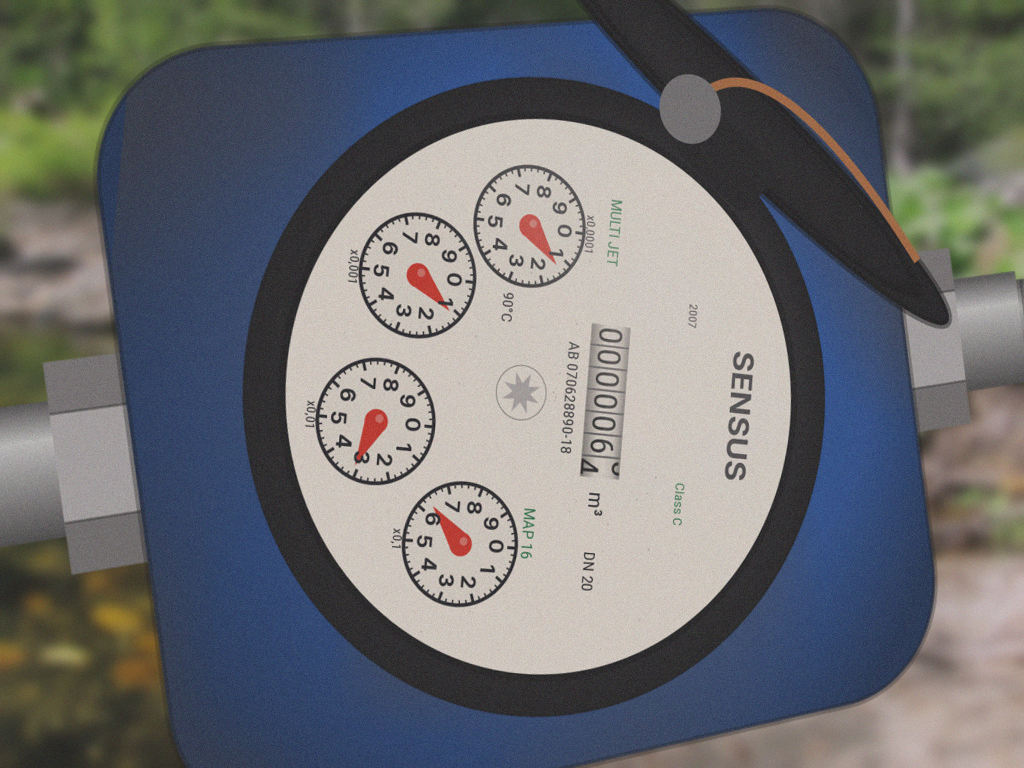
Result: 63.6311 (m³)
